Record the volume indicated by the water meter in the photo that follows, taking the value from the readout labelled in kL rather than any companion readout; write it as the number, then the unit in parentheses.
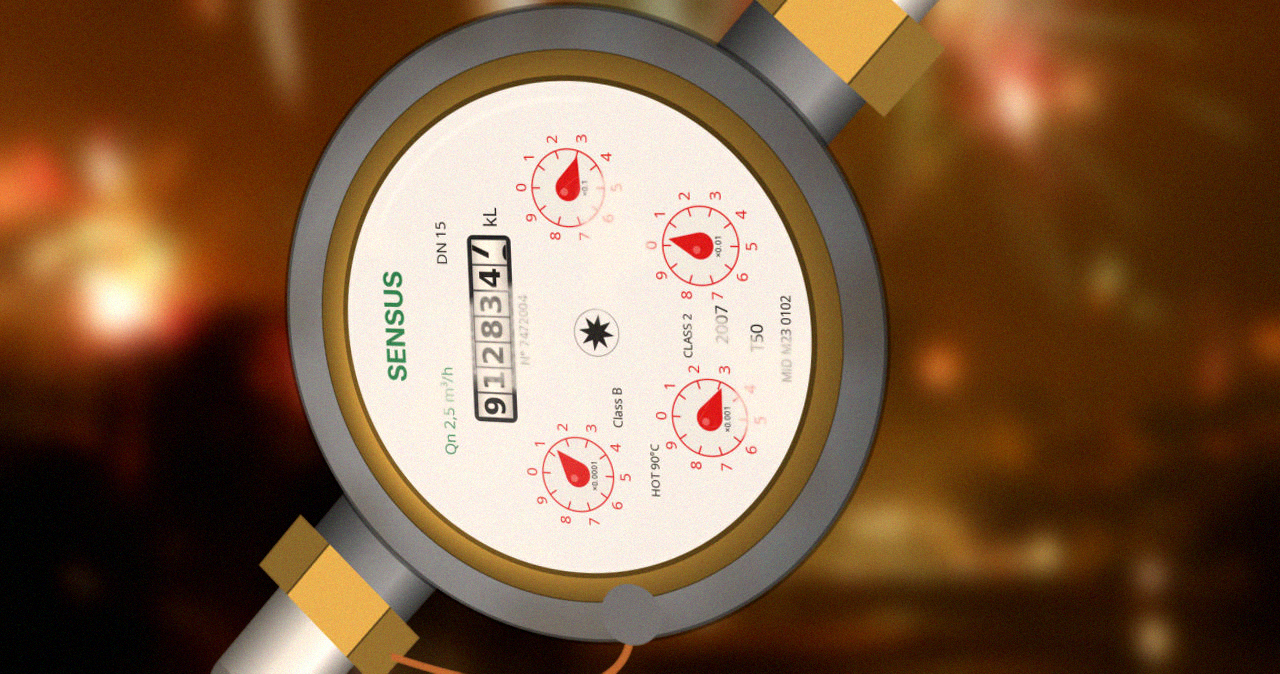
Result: 9128347.3031 (kL)
